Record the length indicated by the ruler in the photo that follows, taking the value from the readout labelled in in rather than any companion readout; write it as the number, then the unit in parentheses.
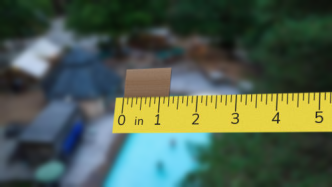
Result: 1.25 (in)
